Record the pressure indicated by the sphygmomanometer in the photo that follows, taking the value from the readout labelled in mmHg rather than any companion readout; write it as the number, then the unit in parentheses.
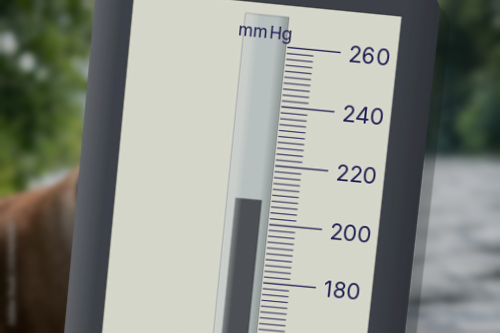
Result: 208 (mmHg)
